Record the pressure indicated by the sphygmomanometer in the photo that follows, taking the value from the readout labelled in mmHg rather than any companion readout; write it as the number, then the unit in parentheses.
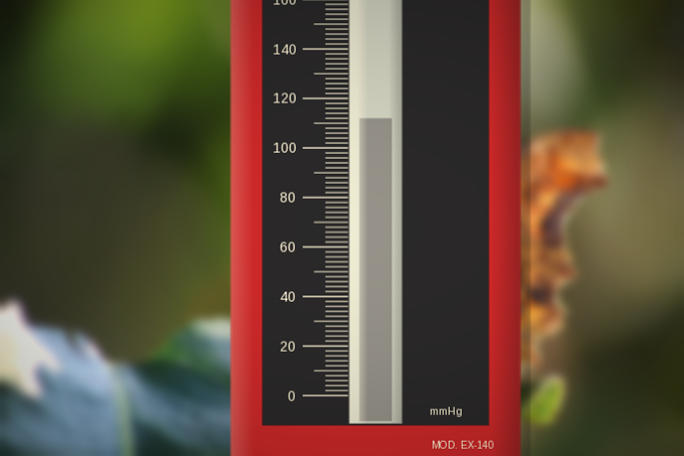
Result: 112 (mmHg)
